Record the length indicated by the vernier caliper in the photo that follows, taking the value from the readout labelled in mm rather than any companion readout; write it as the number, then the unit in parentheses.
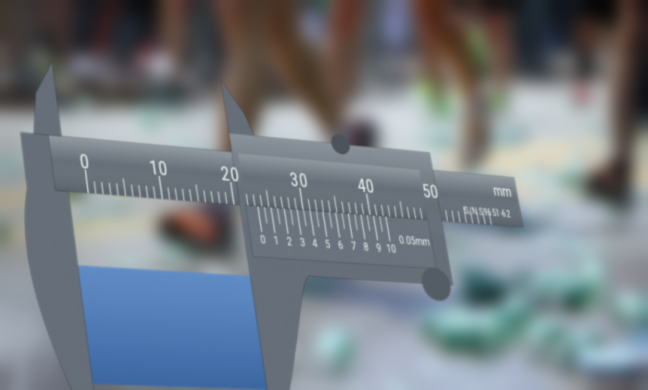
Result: 23.4 (mm)
